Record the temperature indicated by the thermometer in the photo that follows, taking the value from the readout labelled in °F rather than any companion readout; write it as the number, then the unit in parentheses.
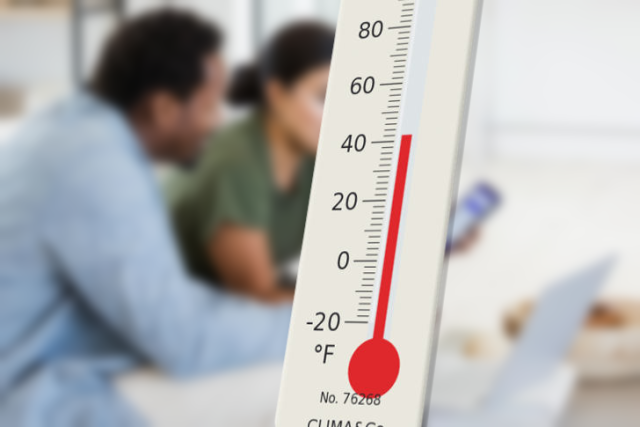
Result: 42 (°F)
